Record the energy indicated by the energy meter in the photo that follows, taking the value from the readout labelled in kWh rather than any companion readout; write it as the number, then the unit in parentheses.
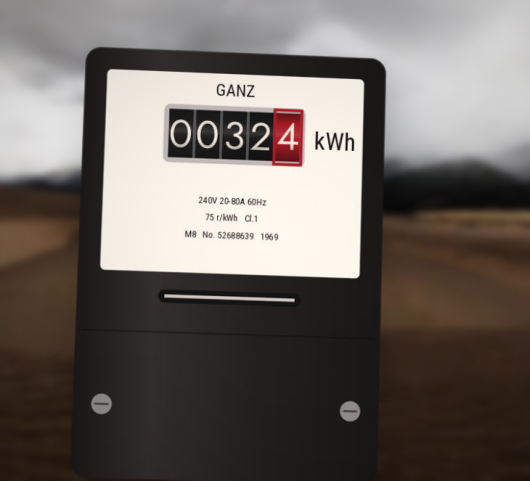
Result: 32.4 (kWh)
